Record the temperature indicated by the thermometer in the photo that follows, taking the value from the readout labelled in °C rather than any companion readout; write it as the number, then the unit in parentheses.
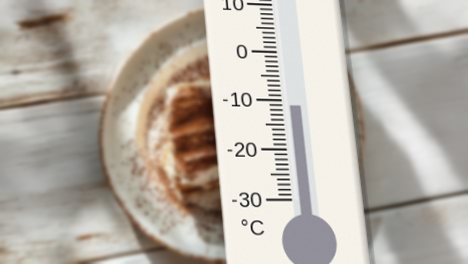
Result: -11 (°C)
